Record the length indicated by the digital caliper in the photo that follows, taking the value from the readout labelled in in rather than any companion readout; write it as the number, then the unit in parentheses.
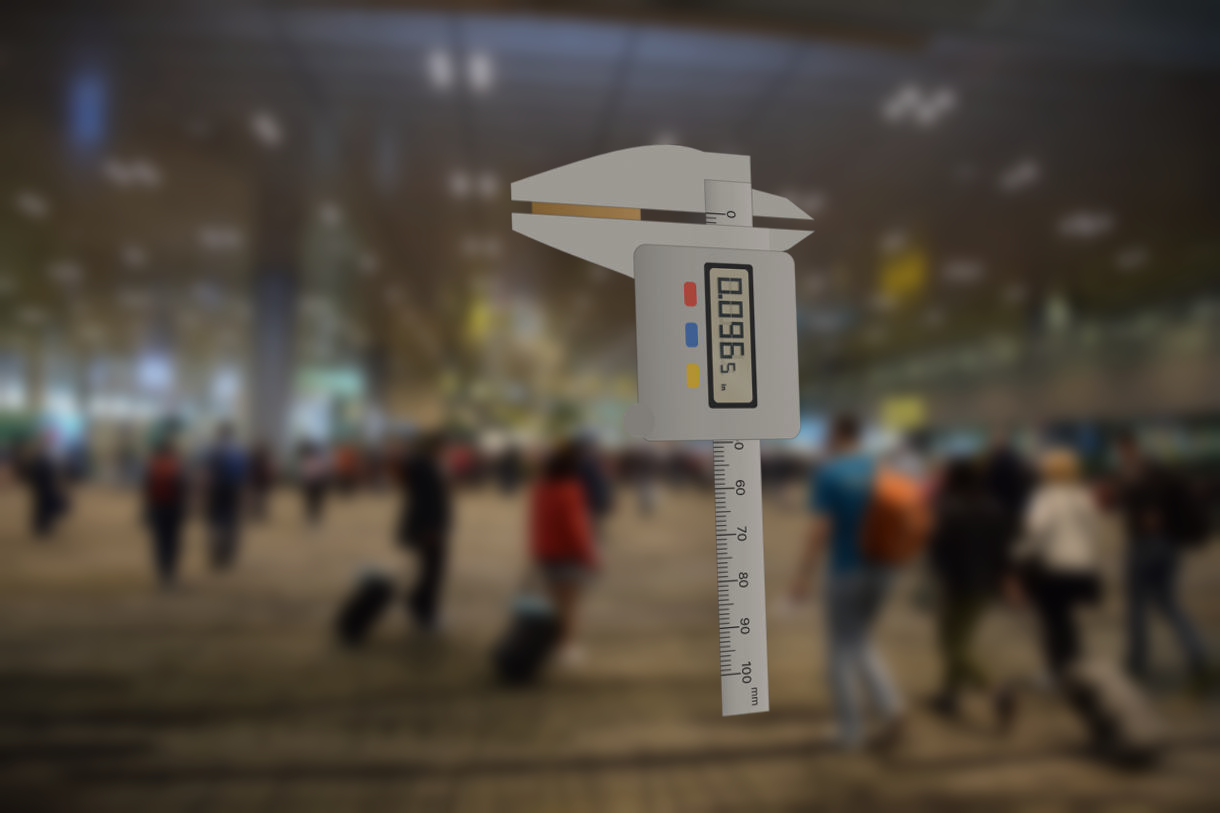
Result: 0.0965 (in)
